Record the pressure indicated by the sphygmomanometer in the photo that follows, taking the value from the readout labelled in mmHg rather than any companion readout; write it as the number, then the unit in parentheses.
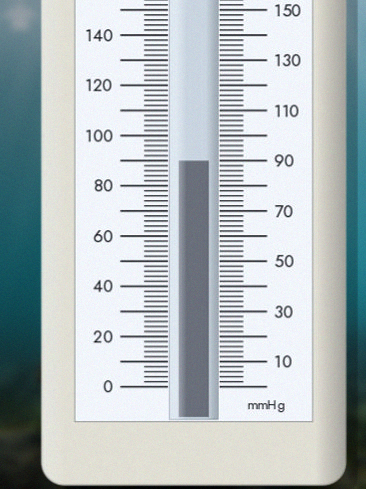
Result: 90 (mmHg)
